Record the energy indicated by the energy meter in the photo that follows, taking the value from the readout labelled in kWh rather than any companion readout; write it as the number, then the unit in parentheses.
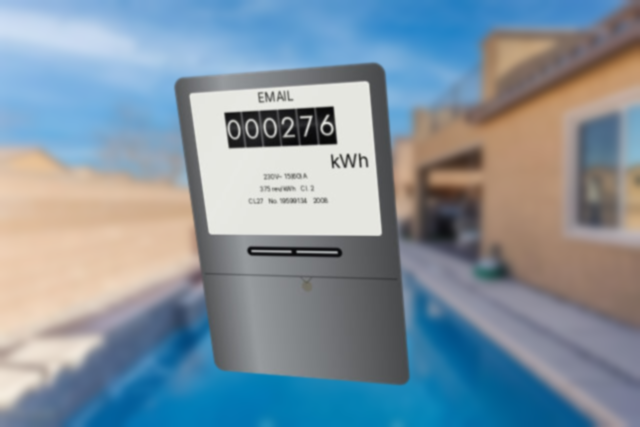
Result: 276 (kWh)
